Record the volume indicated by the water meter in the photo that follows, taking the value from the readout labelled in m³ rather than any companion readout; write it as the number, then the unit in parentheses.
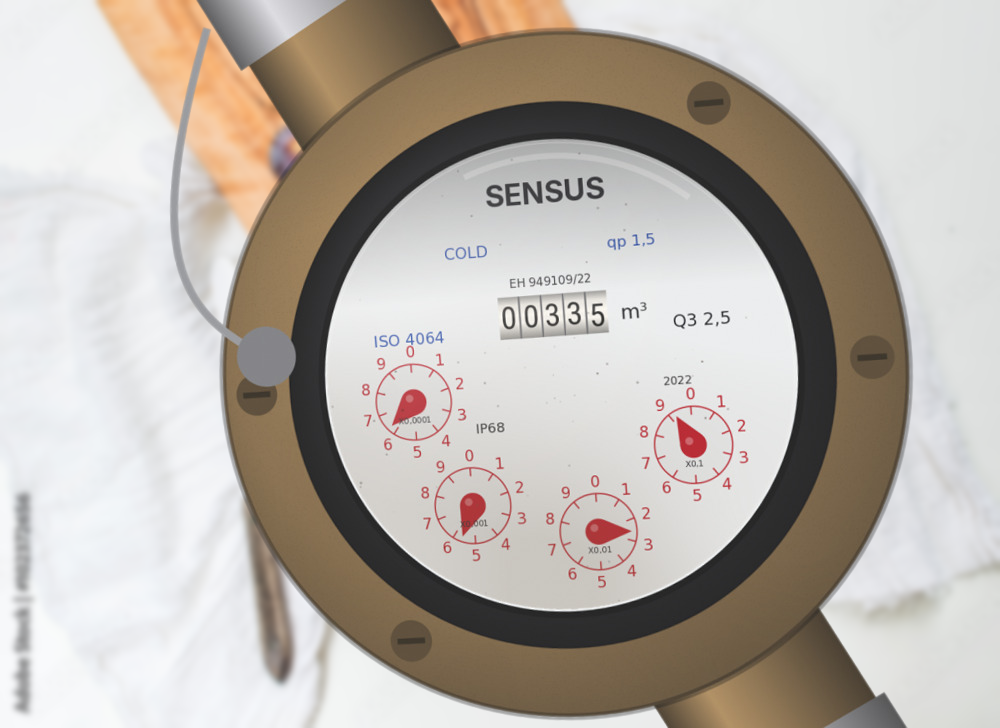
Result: 334.9256 (m³)
